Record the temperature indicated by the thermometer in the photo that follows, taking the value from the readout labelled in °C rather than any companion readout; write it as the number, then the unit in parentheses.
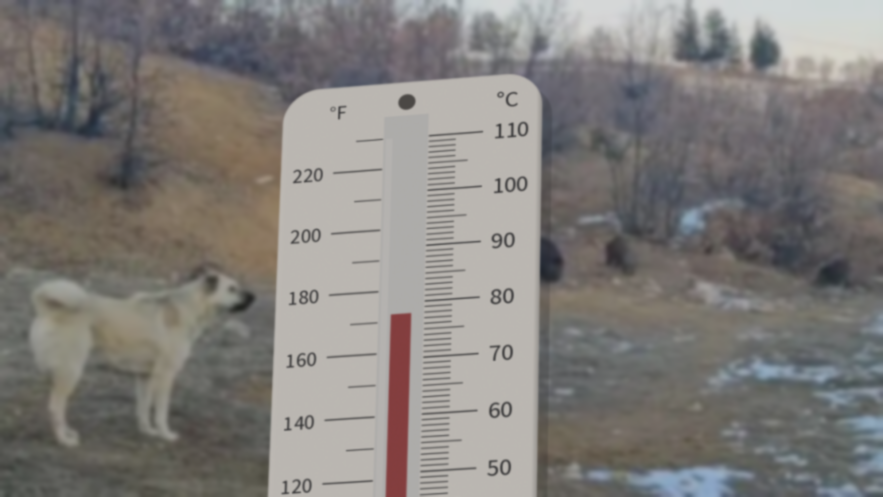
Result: 78 (°C)
